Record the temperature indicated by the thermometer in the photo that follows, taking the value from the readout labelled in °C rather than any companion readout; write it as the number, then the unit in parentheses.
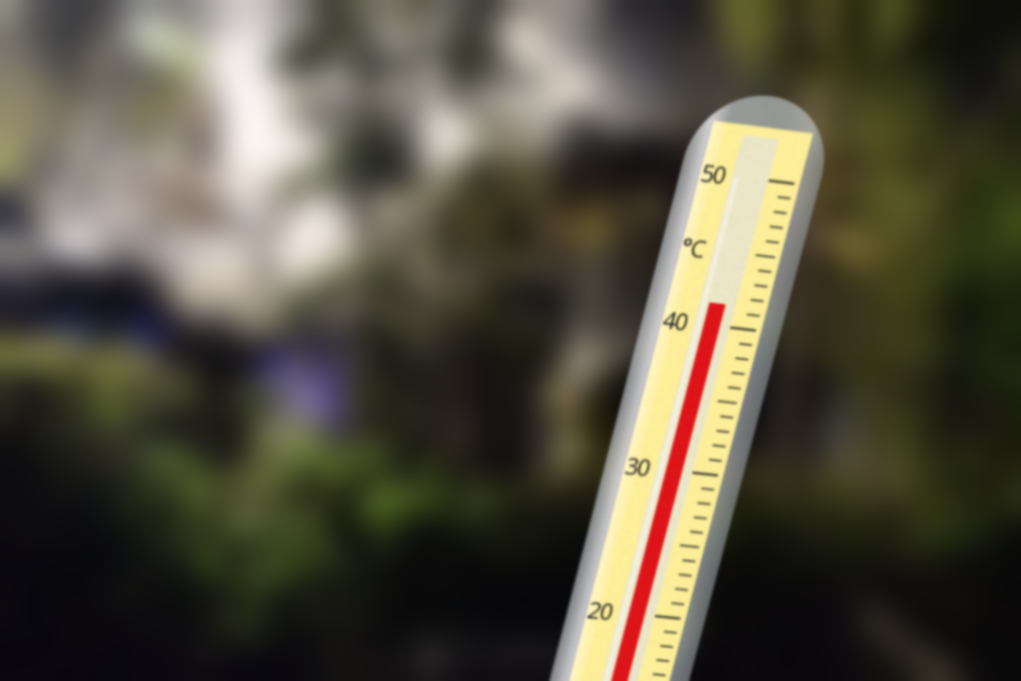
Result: 41.5 (°C)
